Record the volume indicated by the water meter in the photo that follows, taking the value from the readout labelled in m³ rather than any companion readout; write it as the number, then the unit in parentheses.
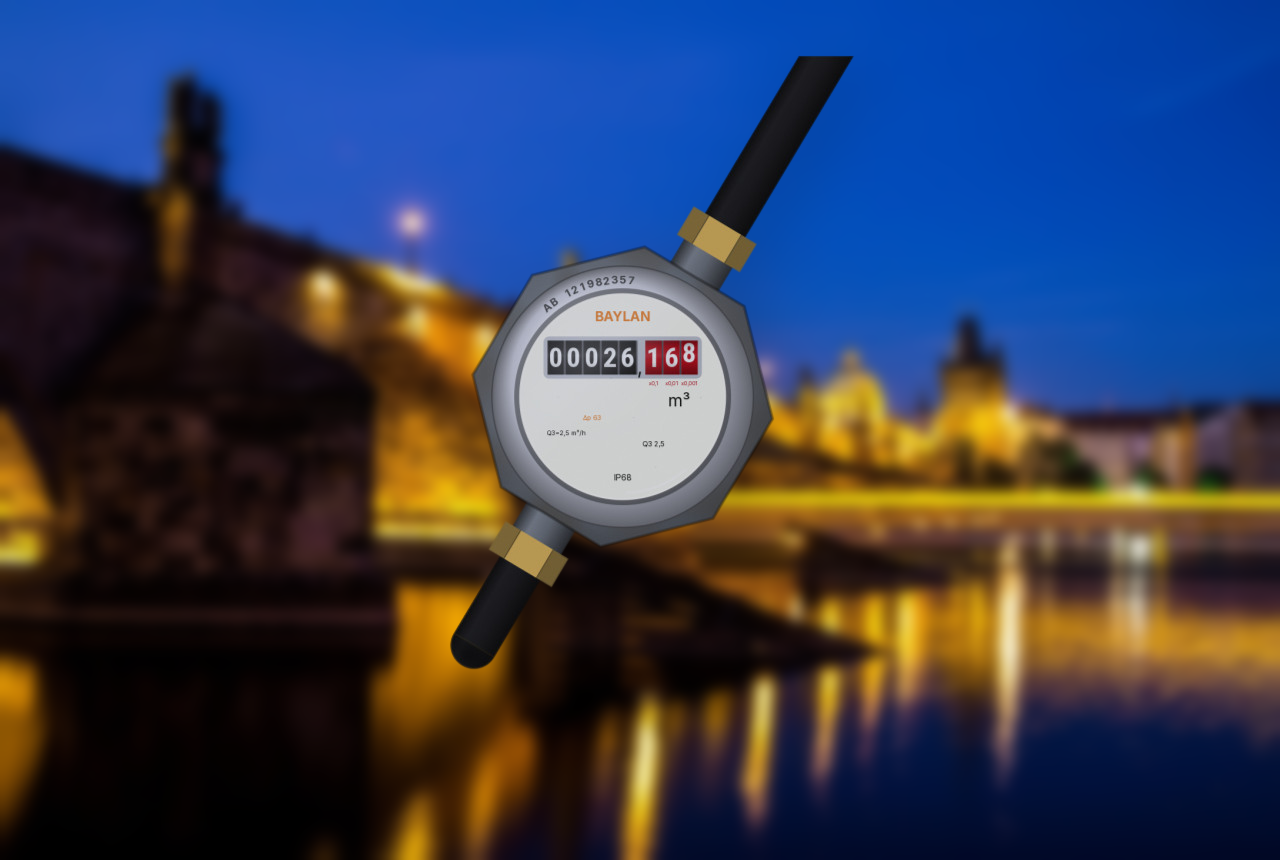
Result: 26.168 (m³)
